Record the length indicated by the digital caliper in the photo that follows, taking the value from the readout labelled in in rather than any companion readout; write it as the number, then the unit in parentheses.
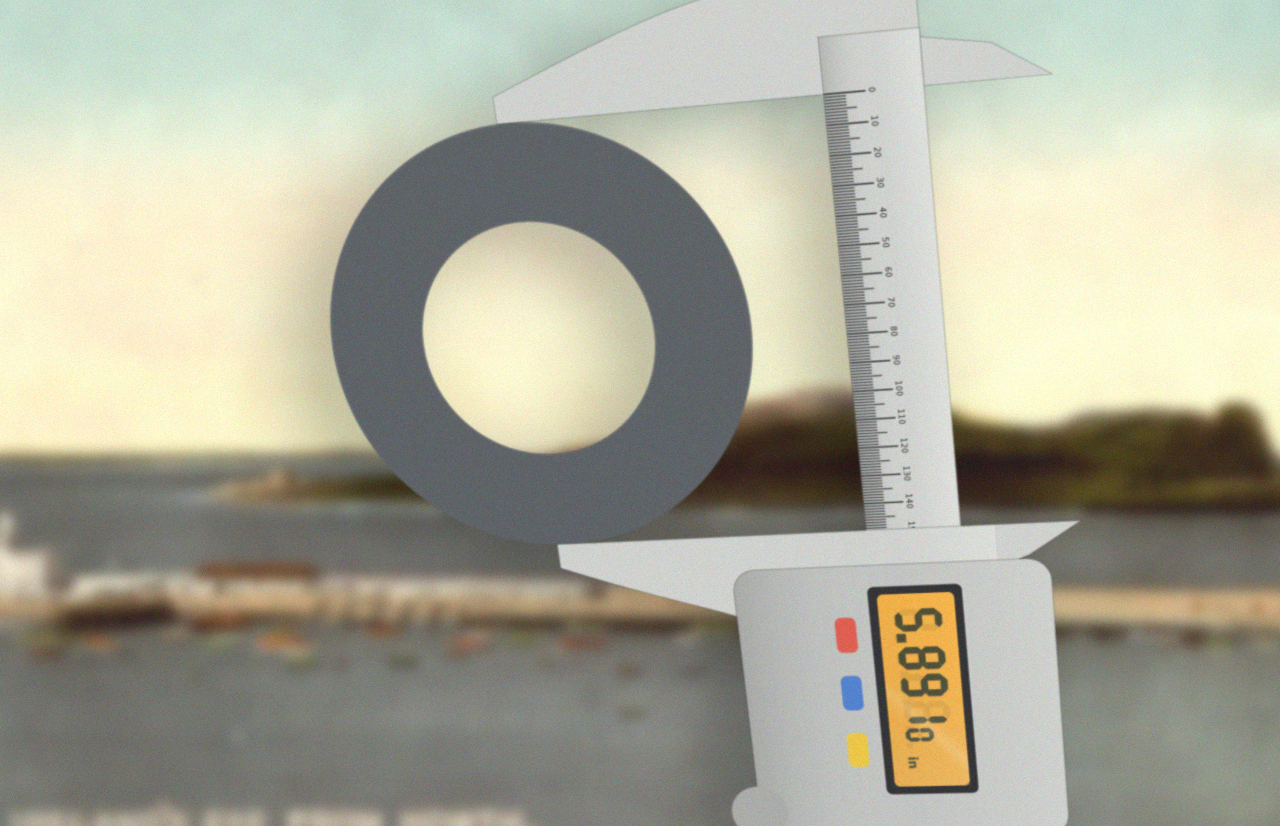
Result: 5.8910 (in)
